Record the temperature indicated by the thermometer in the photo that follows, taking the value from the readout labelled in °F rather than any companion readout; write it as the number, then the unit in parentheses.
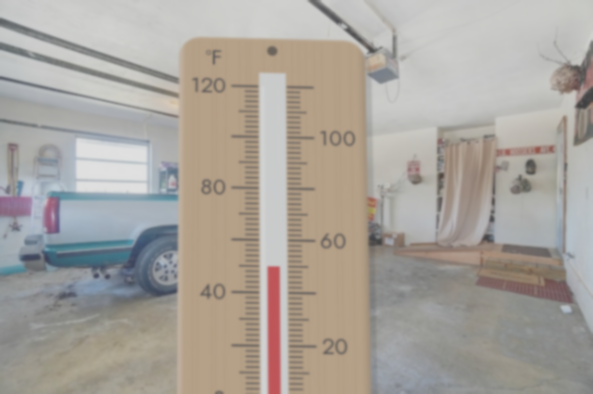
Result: 50 (°F)
